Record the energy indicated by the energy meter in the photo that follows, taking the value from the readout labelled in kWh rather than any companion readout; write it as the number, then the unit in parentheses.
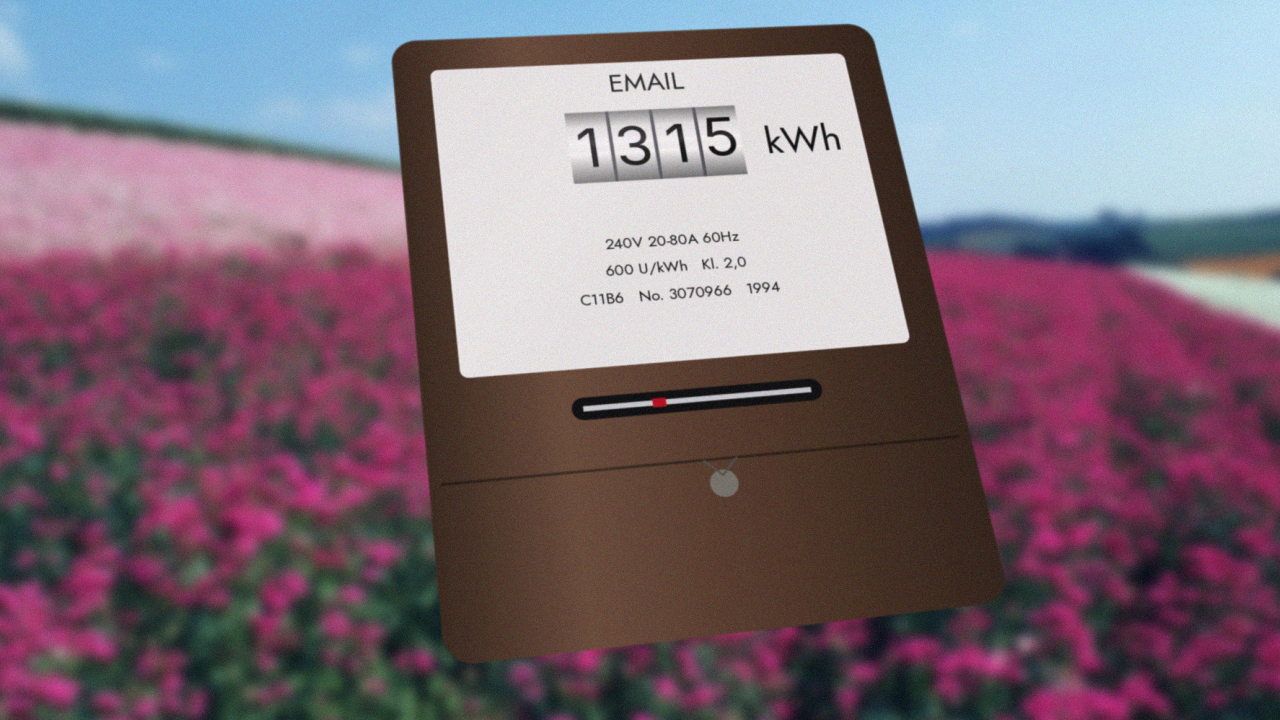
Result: 1315 (kWh)
